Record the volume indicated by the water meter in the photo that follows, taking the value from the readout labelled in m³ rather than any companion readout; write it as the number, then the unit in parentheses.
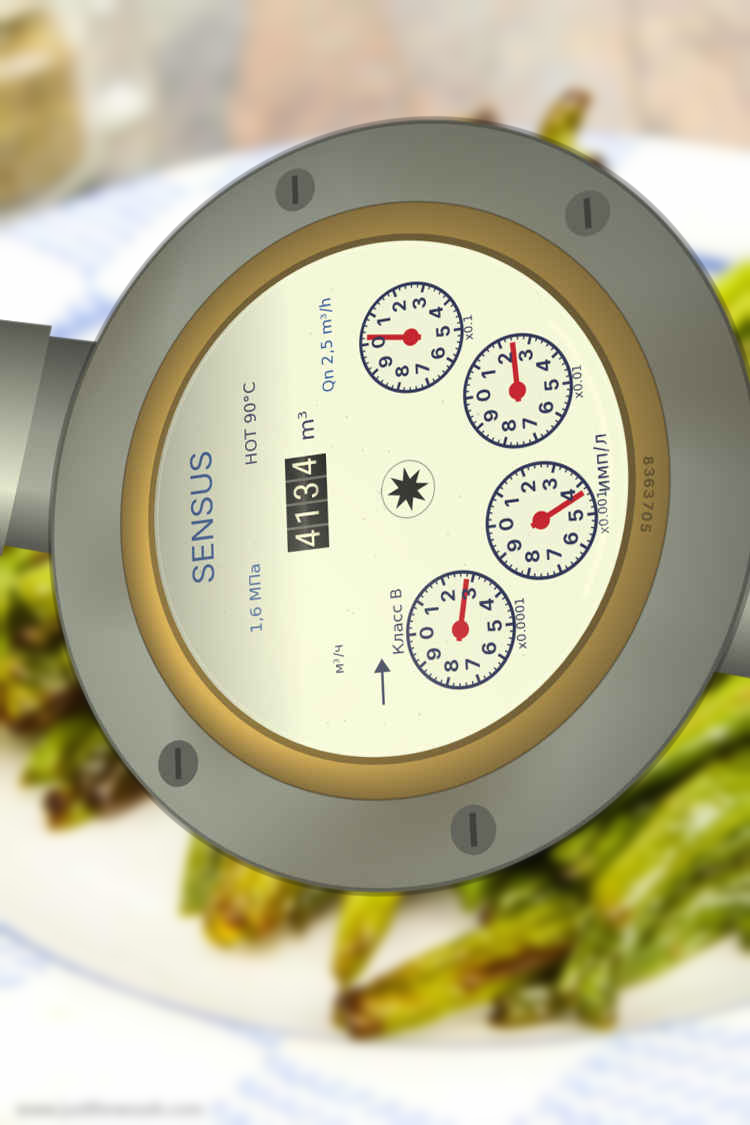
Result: 4134.0242 (m³)
